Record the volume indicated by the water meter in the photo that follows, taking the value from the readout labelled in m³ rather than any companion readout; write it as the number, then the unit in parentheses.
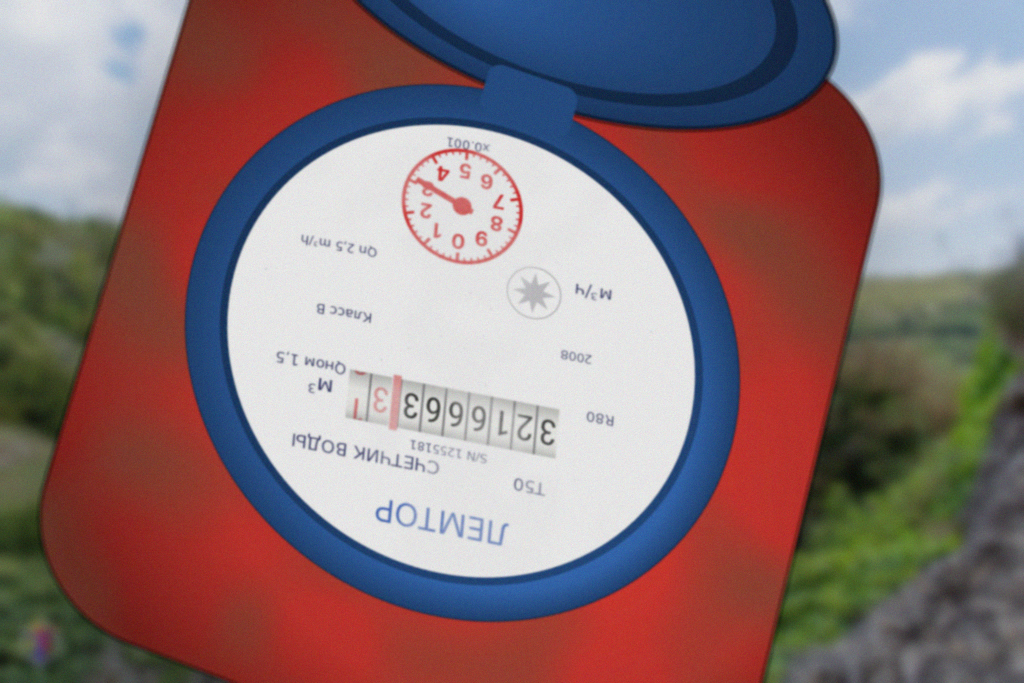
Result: 3216663.313 (m³)
